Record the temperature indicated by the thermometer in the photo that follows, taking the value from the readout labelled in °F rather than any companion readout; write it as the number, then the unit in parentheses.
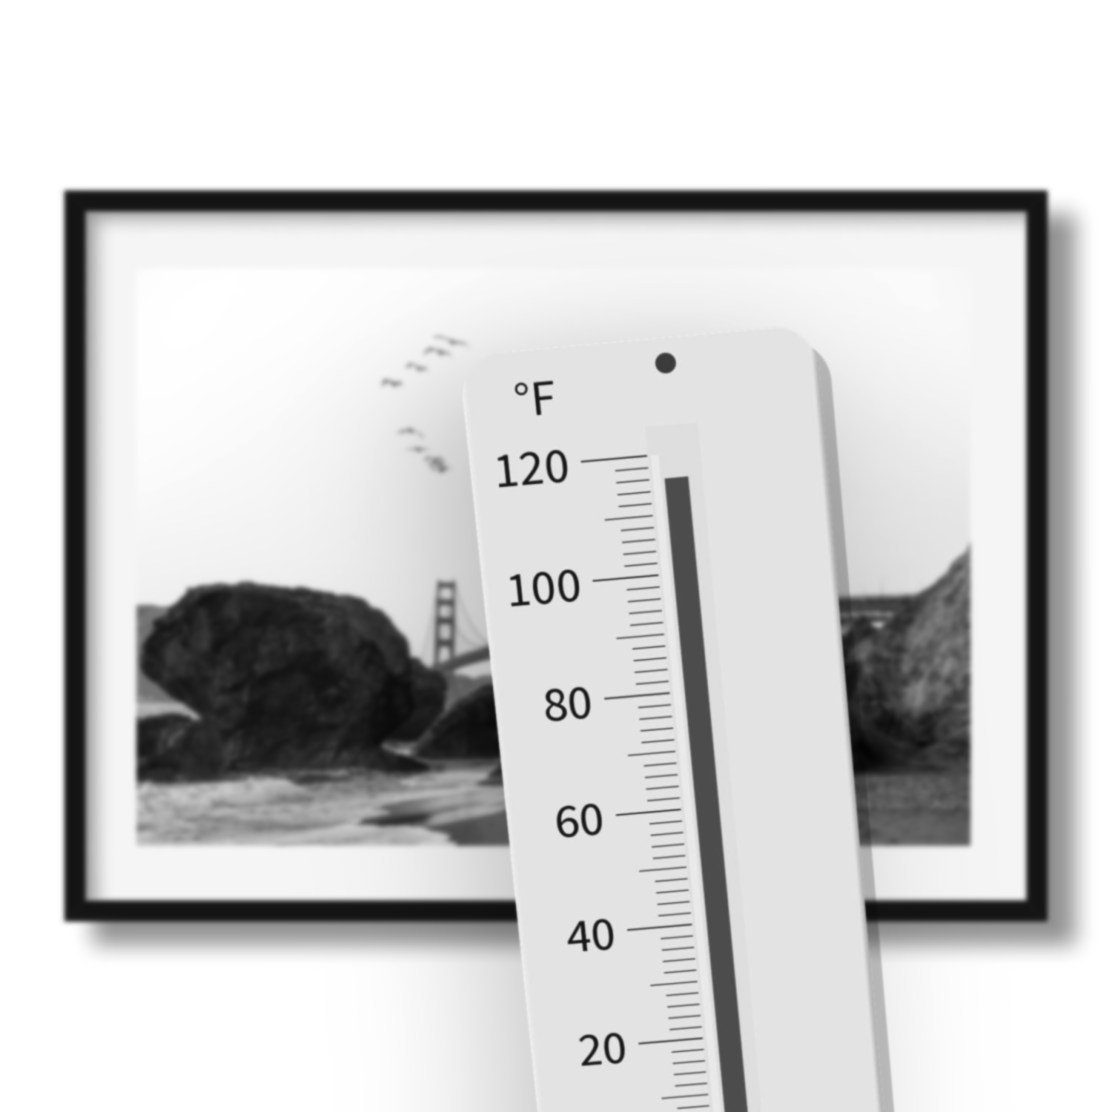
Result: 116 (°F)
